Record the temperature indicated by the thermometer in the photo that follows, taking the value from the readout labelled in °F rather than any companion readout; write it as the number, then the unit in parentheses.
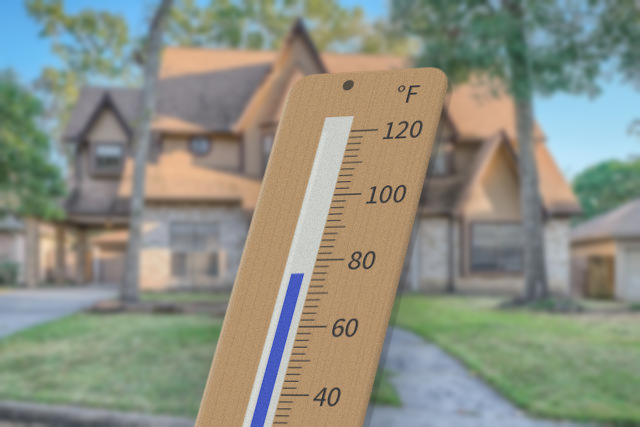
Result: 76 (°F)
